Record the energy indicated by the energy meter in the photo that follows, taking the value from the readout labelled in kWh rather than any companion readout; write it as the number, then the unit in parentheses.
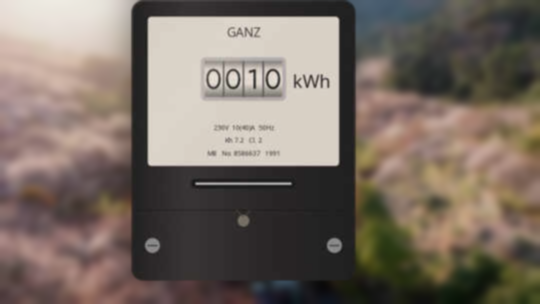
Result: 10 (kWh)
